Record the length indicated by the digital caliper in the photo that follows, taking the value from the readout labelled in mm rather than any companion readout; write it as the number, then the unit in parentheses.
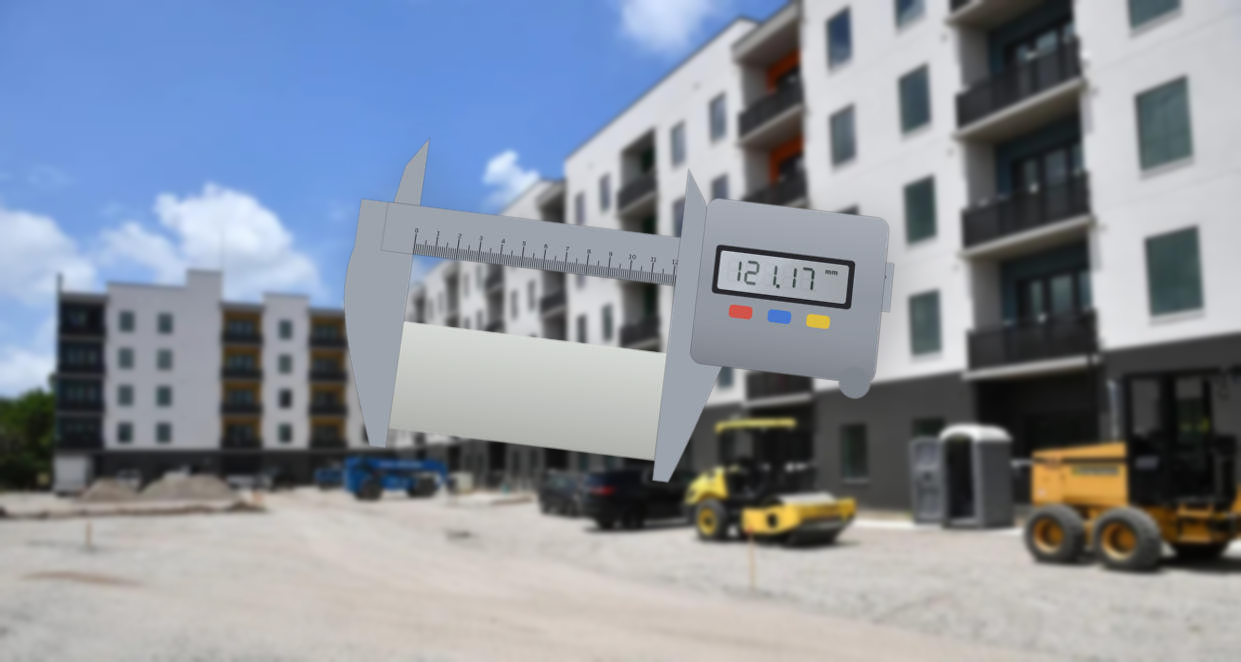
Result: 121.17 (mm)
